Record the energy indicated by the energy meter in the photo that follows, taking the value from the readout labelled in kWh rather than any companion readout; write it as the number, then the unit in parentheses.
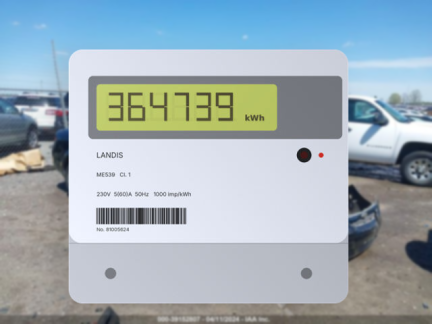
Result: 364739 (kWh)
